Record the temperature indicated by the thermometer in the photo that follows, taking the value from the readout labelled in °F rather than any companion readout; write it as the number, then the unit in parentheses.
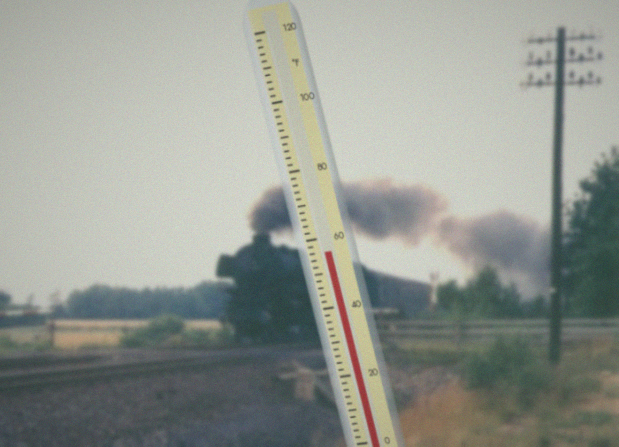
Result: 56 (°F)
